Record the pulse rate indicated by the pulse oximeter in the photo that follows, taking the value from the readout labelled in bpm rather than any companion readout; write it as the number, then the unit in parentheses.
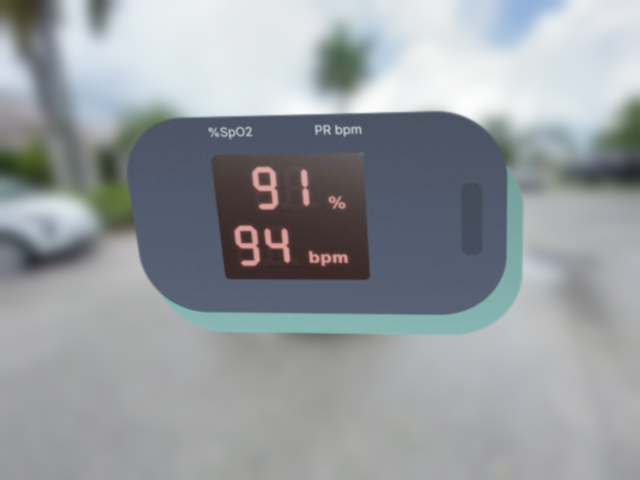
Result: 94 (bpm)
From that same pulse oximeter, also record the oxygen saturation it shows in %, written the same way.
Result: 91 (%)
